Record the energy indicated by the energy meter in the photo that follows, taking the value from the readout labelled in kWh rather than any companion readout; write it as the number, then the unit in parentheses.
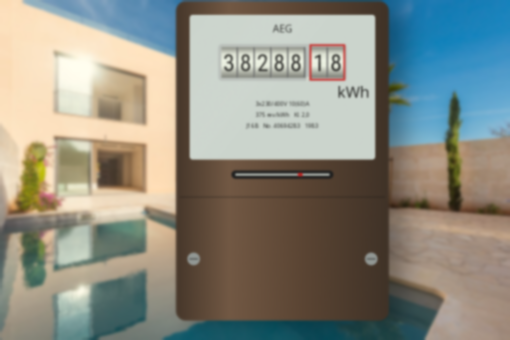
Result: 38288.18 (kWh)
